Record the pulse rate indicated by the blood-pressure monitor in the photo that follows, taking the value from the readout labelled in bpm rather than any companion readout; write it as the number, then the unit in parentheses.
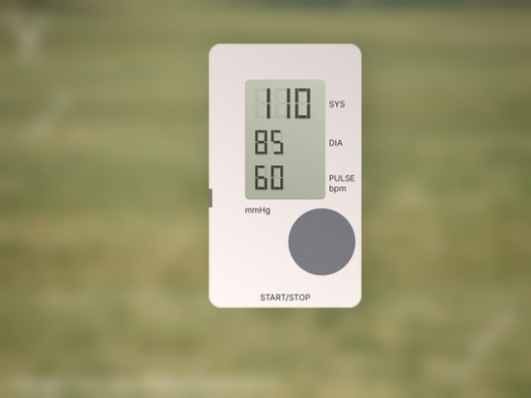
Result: 60 (bpm)
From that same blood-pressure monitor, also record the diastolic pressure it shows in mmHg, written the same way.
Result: 85 (mmHg)
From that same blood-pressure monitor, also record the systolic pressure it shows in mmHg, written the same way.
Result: 110 (mmHg)
